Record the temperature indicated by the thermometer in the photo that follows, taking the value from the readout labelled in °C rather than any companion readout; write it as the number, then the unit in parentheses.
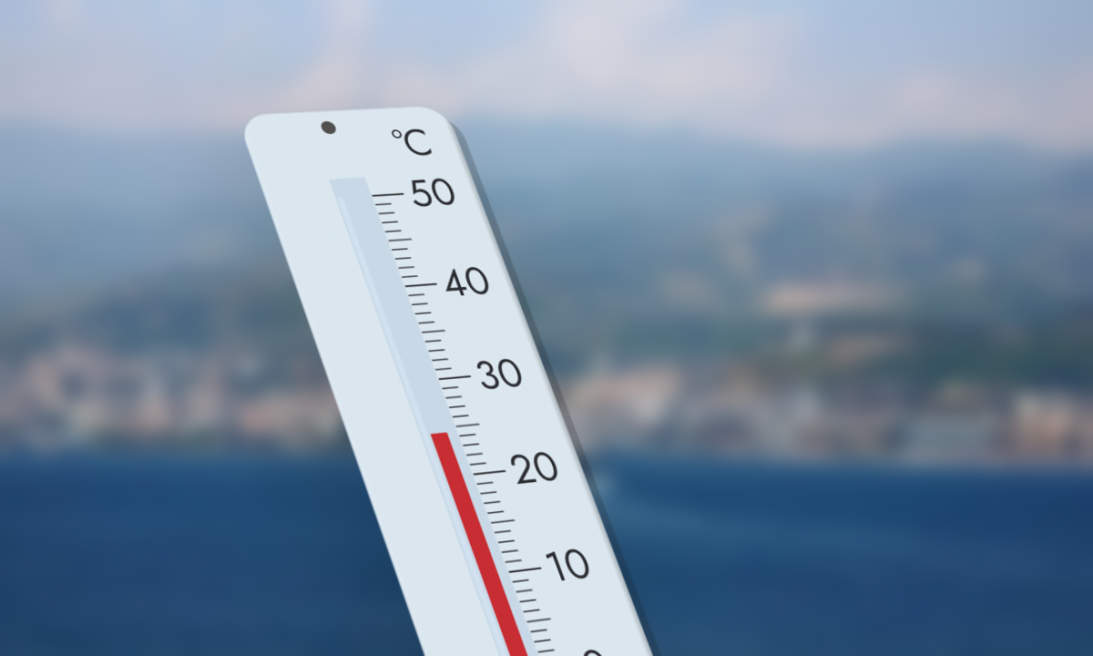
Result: 24.5 (°C)
